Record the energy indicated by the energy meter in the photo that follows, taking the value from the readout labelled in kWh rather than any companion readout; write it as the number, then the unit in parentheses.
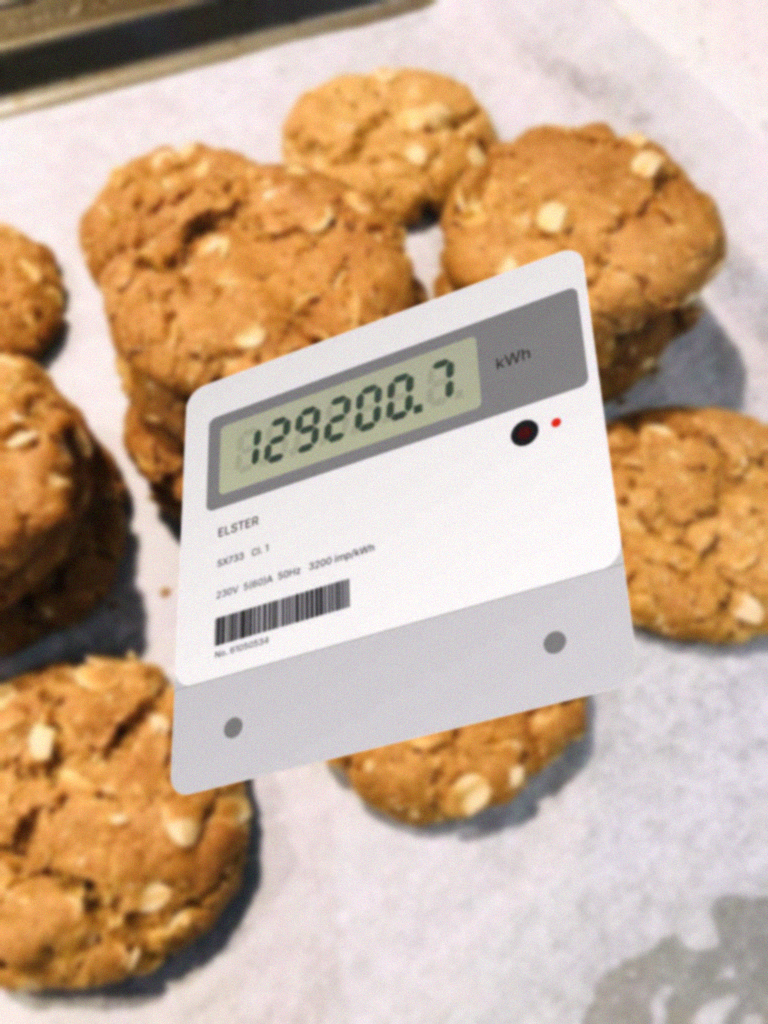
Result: 129200.7 (kWh)
